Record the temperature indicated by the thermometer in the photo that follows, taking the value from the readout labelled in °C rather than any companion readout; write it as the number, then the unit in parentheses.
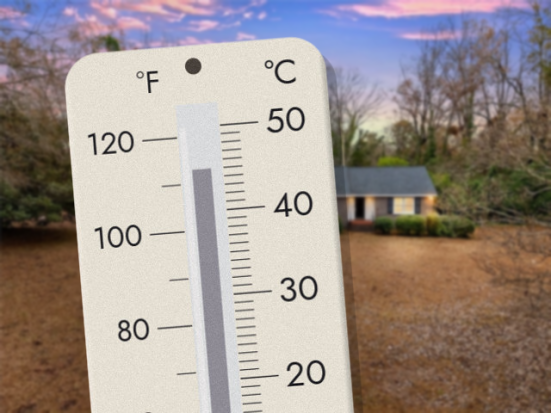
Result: 45 (°C)
